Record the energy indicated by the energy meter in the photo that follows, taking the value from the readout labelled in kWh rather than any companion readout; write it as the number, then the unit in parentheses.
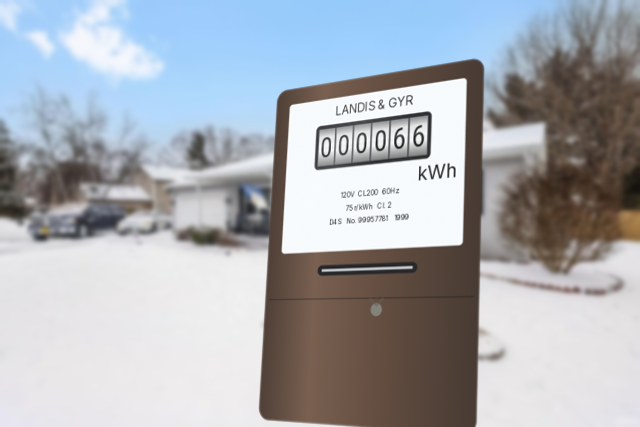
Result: 66 (kWh)
